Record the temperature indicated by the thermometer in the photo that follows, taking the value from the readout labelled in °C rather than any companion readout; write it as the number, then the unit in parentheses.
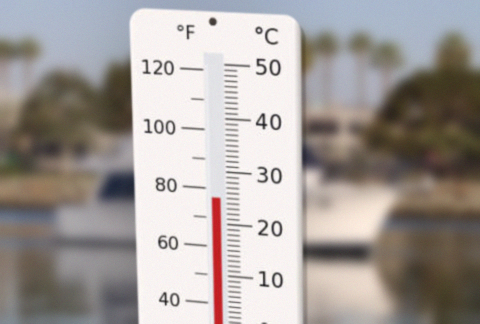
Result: 25 (°C)
